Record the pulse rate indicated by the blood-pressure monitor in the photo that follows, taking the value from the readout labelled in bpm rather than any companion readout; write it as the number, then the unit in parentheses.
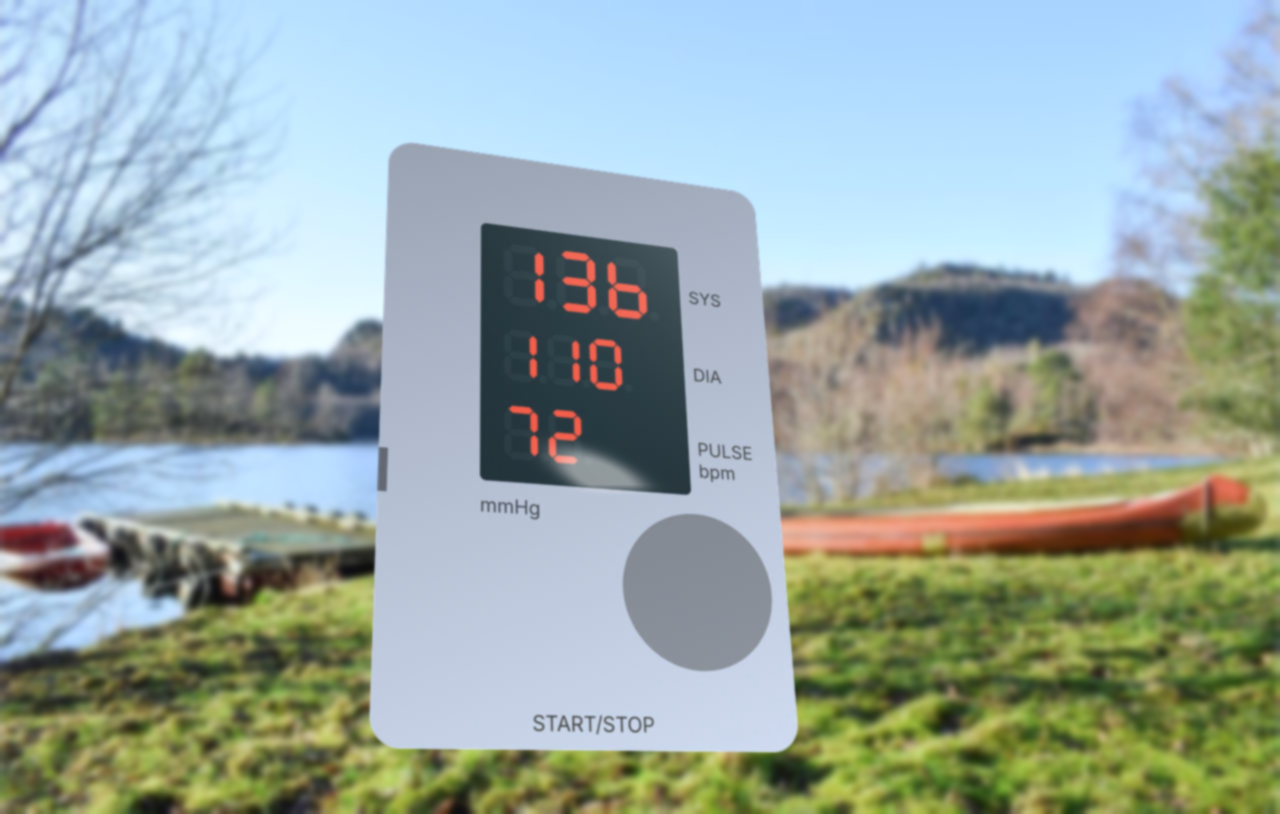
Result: 72 (bpm)
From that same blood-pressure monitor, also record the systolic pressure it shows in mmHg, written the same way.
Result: 136 (mmHg)
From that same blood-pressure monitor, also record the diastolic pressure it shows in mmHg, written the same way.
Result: 110 (mmHg)
